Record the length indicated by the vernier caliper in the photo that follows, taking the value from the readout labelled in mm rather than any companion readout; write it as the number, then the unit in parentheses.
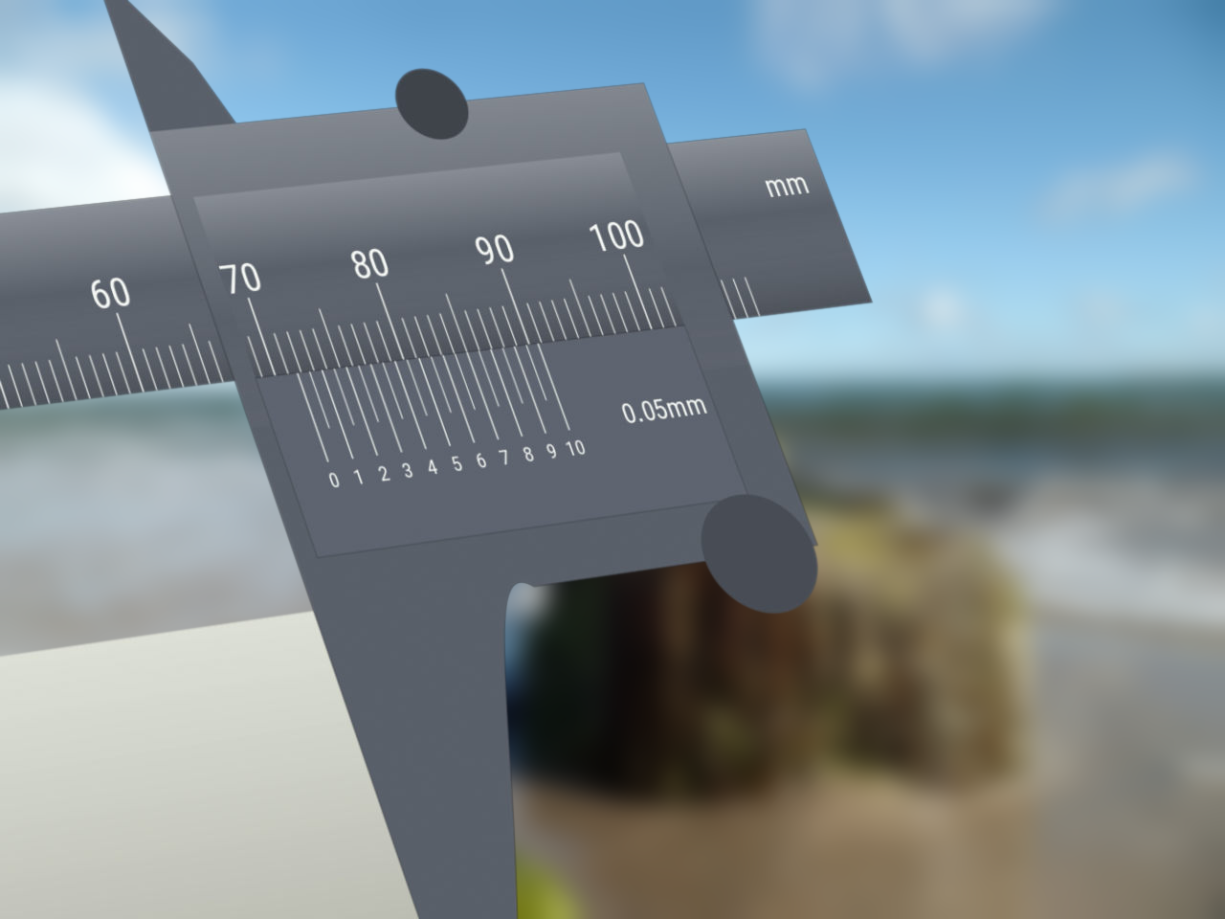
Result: 71.7 (mm)
